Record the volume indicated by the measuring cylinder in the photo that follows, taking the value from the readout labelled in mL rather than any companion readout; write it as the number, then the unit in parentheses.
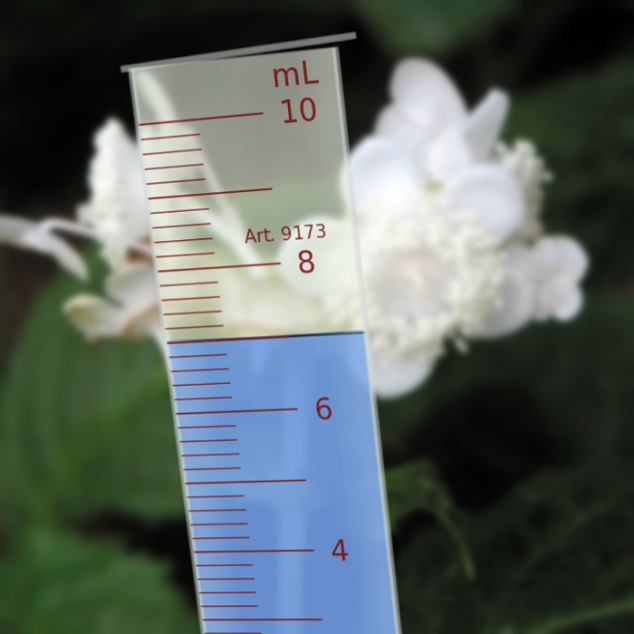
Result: 7 (mL)
